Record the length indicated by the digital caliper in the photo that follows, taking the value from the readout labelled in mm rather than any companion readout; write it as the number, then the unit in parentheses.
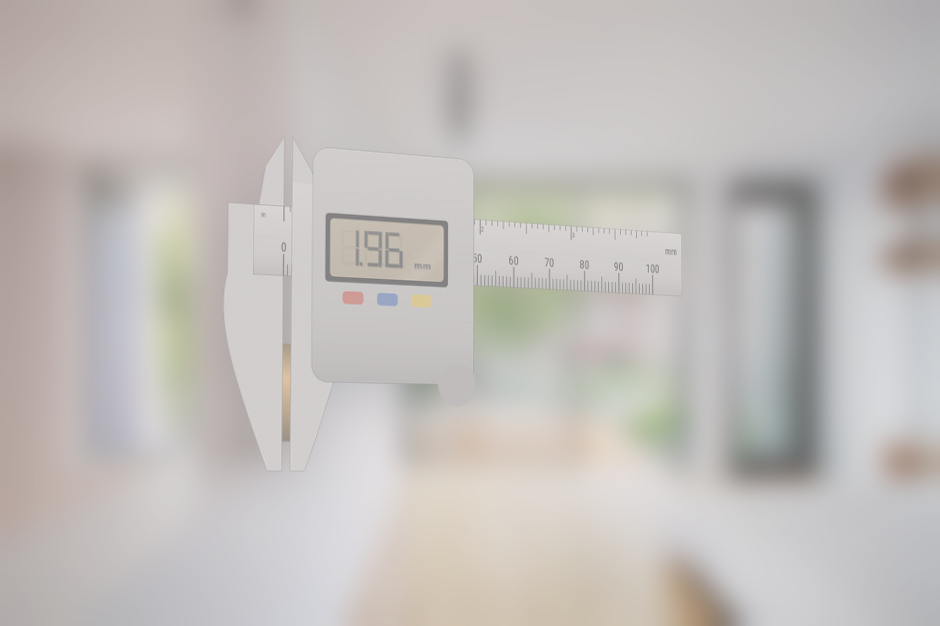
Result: 1.96 (mm)
